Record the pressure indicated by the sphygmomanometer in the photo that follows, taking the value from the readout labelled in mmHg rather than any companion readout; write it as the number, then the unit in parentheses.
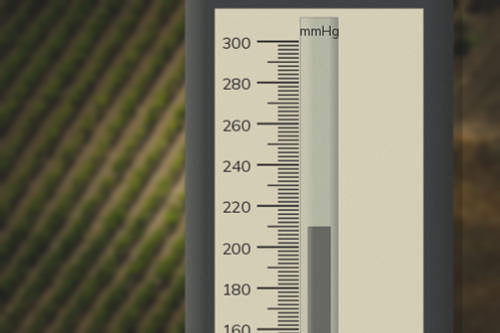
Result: 210 (mmHg)
